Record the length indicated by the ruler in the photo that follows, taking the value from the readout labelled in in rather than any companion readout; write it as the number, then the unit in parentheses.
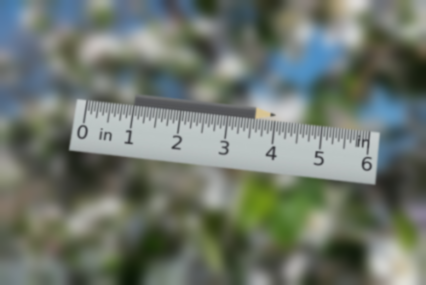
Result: 3 (in)
